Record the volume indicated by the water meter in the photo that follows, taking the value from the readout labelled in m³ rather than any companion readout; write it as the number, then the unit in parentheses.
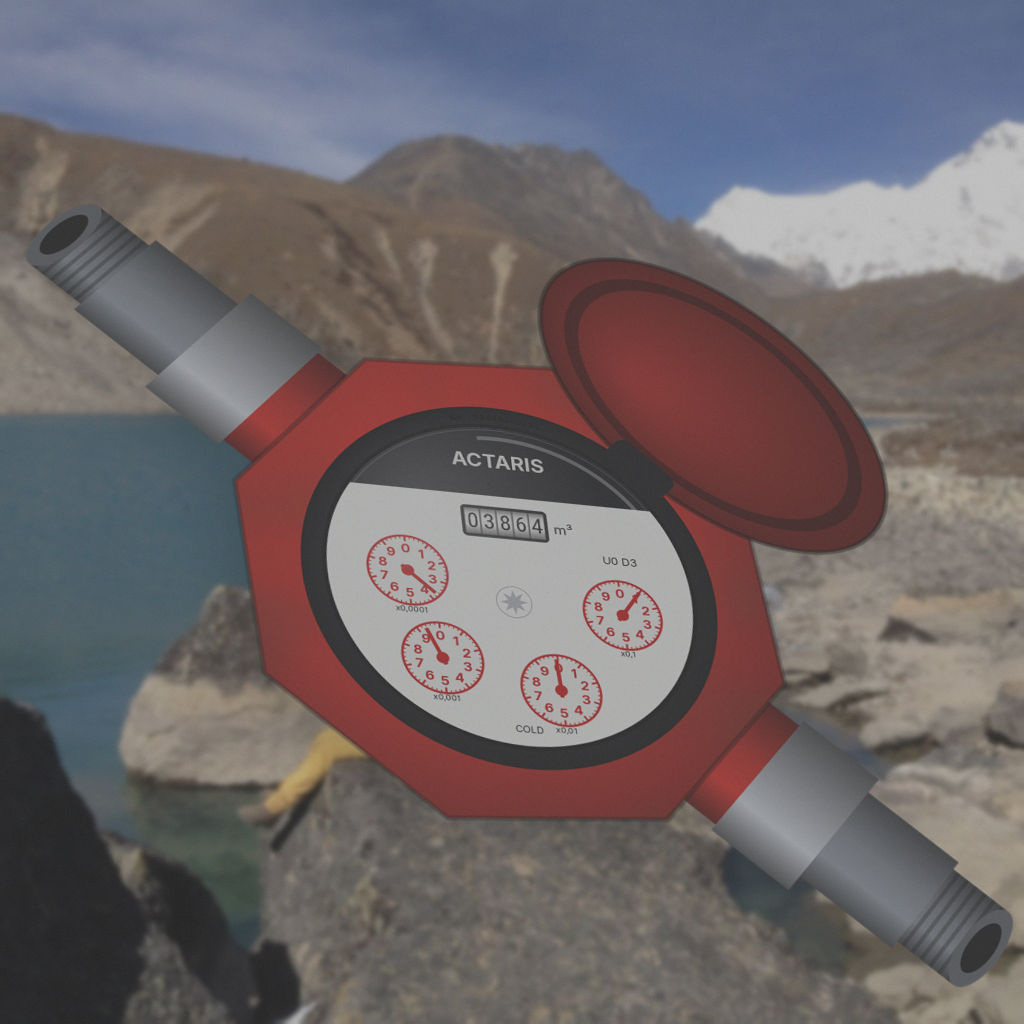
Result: 3864.0993 (m³)
